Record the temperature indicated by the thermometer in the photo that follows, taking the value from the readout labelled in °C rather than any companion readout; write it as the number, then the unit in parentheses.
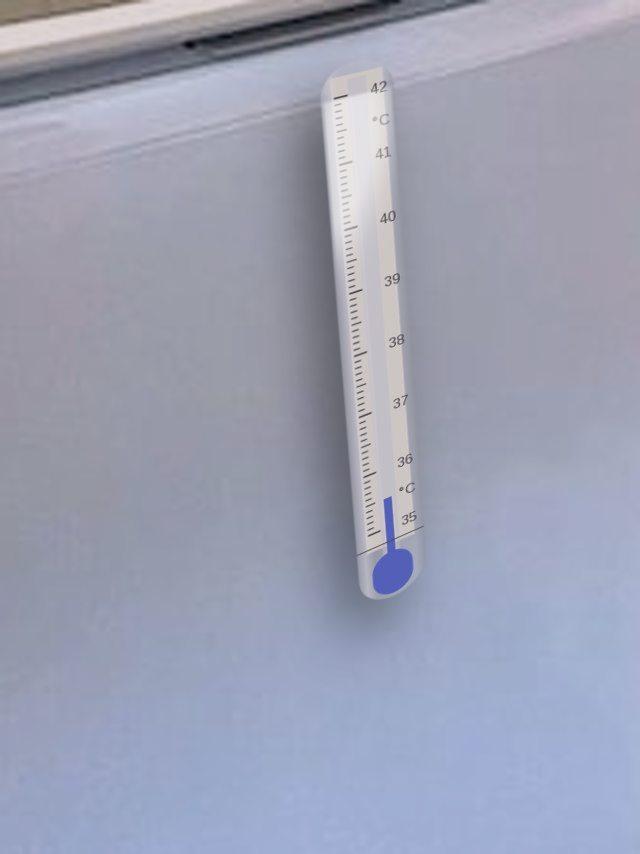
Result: 35.5 (°C)
